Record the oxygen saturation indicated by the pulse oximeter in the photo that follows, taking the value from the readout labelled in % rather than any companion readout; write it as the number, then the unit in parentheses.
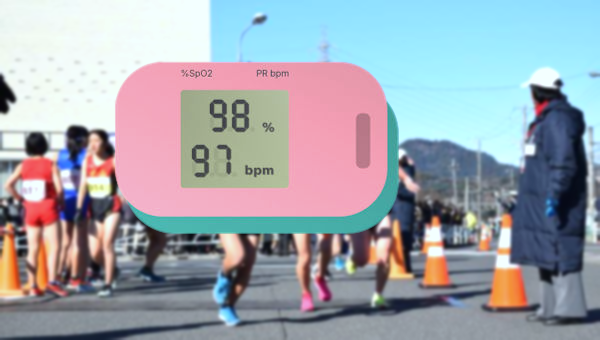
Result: 98 (%)
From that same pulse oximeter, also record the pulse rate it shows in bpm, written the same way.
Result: 97 (bpm)
